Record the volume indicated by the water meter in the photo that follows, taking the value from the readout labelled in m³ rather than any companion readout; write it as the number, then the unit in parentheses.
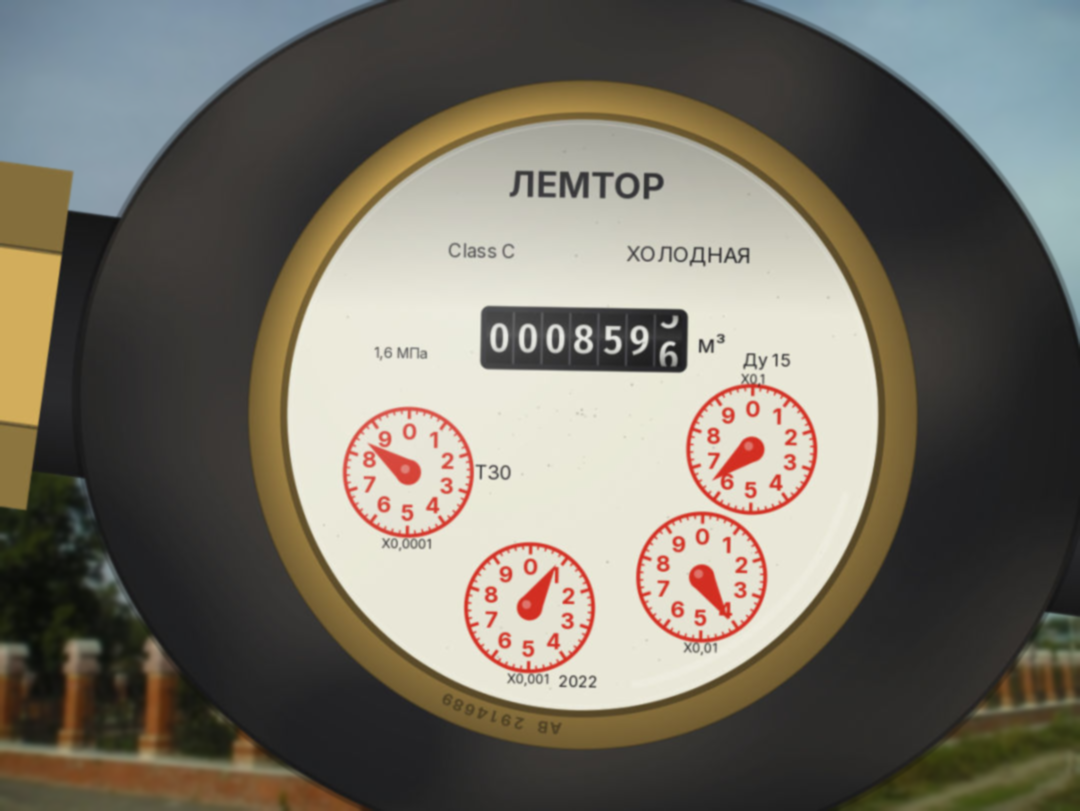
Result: 8595.6408 (m³)
